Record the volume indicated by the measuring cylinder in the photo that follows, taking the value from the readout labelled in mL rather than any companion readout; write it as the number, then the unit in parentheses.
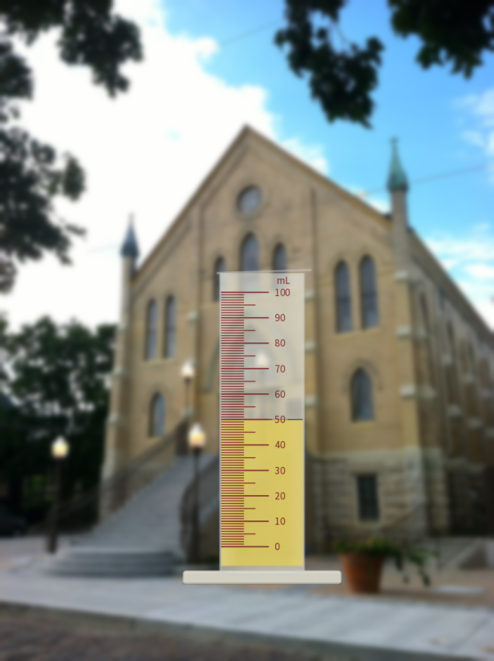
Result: 50 (mL)
